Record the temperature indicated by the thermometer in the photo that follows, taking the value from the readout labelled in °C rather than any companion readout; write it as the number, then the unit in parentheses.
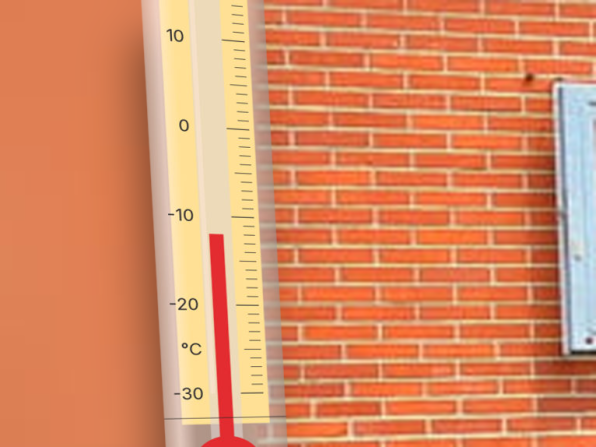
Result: -12 (°C)
